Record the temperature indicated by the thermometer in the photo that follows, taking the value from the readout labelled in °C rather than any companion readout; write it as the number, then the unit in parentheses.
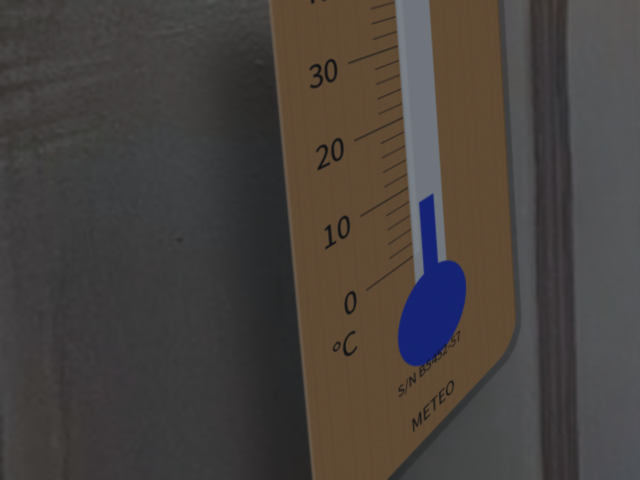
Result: 7 (°C)
